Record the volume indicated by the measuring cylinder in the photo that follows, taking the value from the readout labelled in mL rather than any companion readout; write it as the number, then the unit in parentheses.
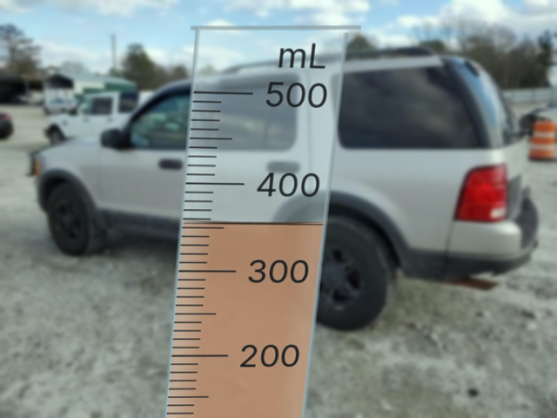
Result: 355 (mL)
